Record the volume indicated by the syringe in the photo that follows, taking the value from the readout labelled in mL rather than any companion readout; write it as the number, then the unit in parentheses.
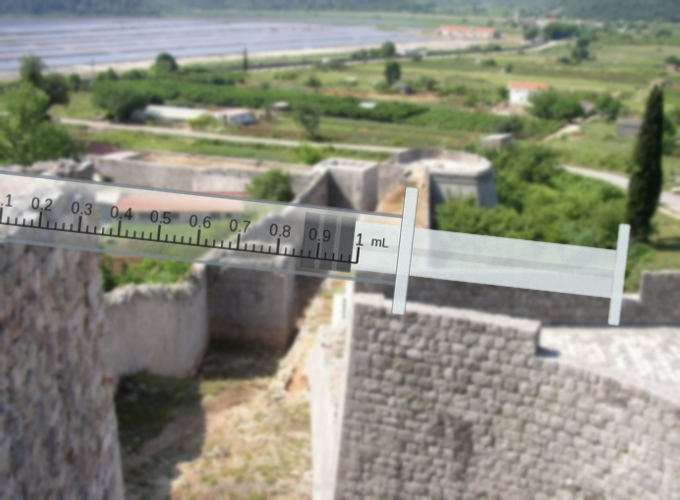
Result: 0.86 (mL)
